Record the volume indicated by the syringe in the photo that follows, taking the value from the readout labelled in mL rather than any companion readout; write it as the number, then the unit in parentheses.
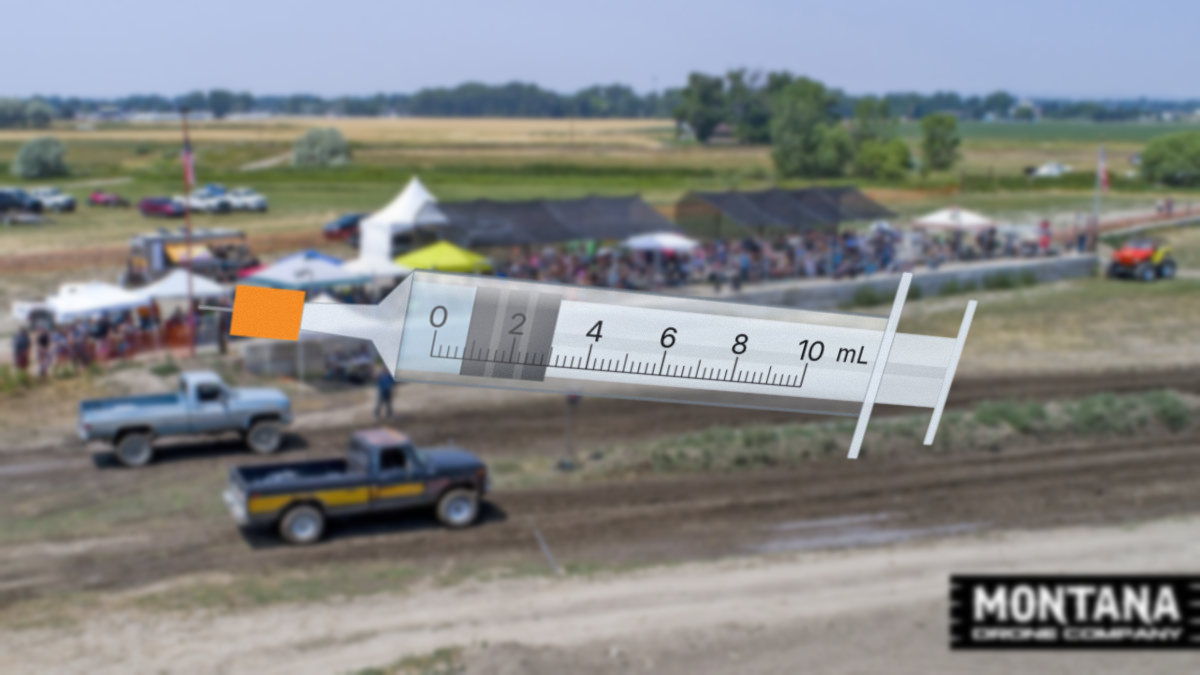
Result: 0.8 (mL)
